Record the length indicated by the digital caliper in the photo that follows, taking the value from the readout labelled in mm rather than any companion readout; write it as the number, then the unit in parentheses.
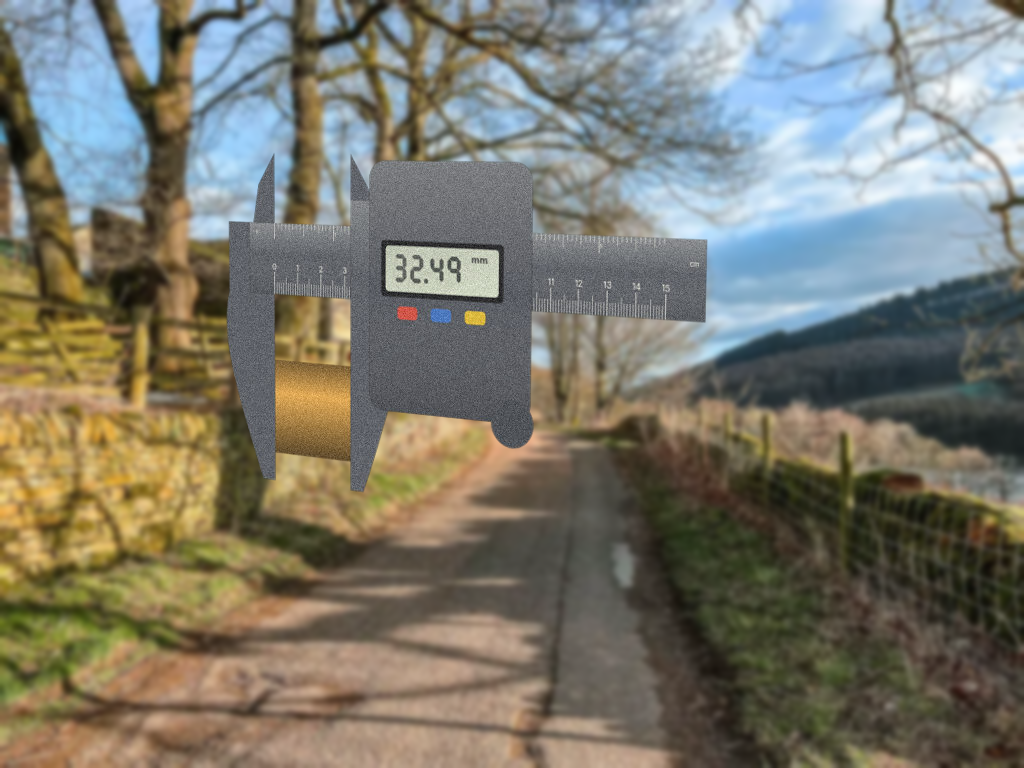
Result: 32.49 (mm)
